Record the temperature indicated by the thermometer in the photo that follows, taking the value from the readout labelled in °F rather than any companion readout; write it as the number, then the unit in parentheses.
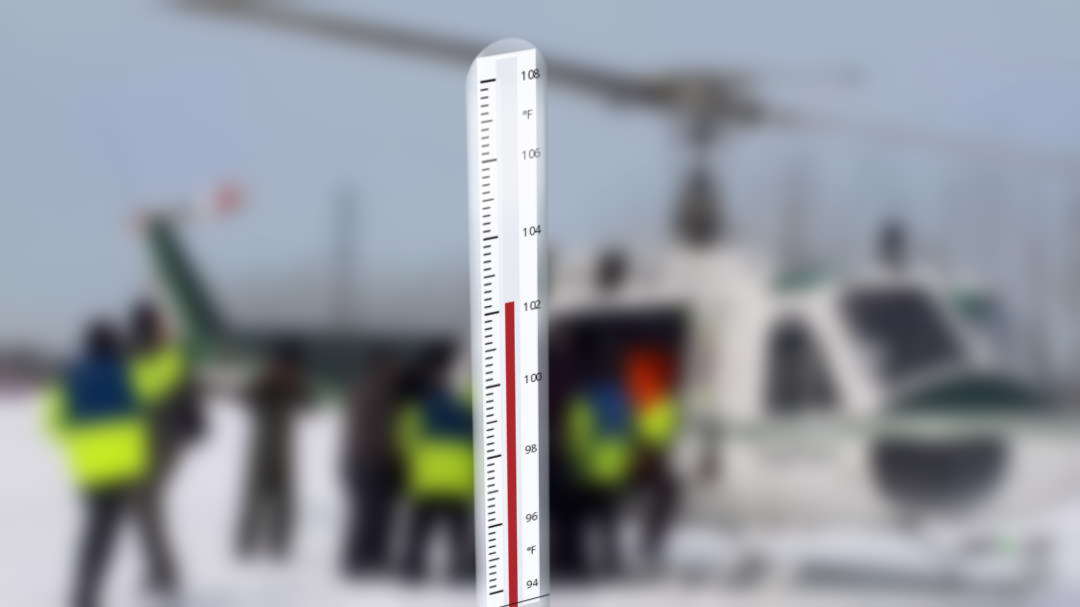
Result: 102.2 (°F)
